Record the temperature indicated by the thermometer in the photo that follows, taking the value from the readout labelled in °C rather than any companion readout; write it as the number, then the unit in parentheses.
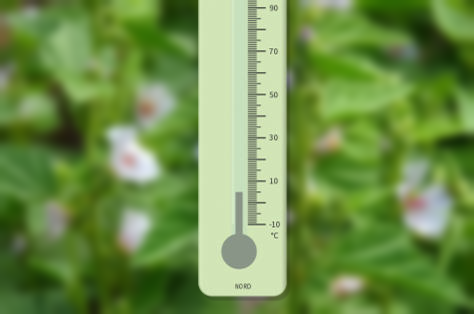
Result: 5 (°C)
